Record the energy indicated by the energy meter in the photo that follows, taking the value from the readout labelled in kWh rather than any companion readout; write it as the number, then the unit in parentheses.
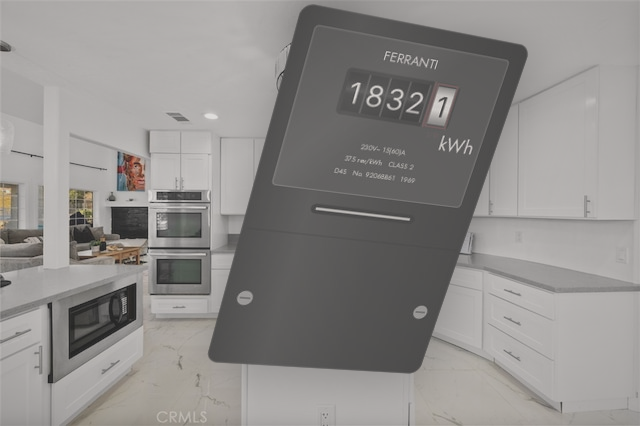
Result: 1832.1 (kWh)
